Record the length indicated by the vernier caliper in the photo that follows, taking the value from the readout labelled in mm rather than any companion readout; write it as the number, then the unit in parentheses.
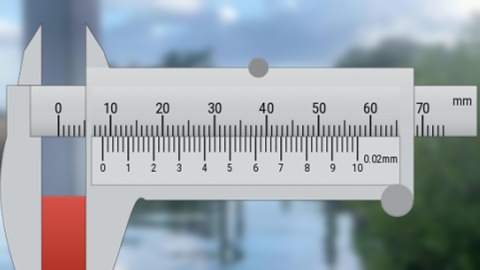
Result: 8.5 (mm)
